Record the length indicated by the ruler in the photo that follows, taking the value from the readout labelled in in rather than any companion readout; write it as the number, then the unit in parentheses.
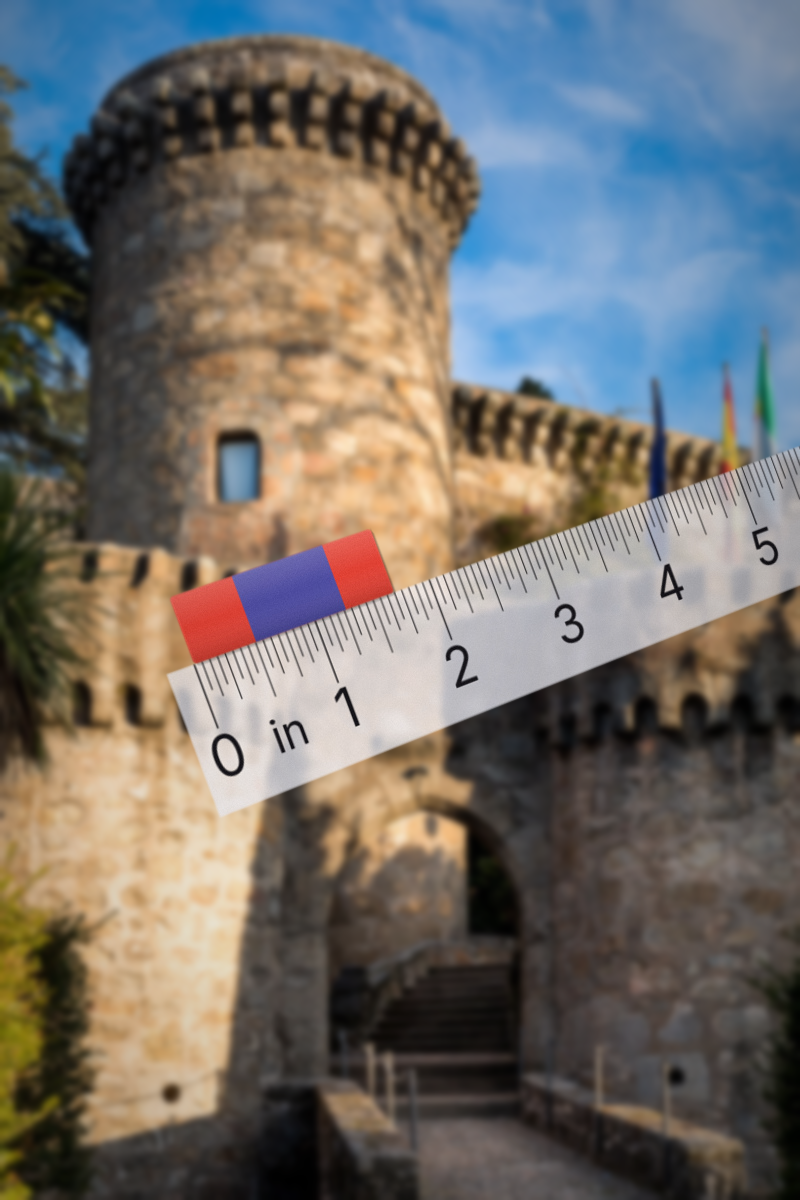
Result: 1.6875 (in)
